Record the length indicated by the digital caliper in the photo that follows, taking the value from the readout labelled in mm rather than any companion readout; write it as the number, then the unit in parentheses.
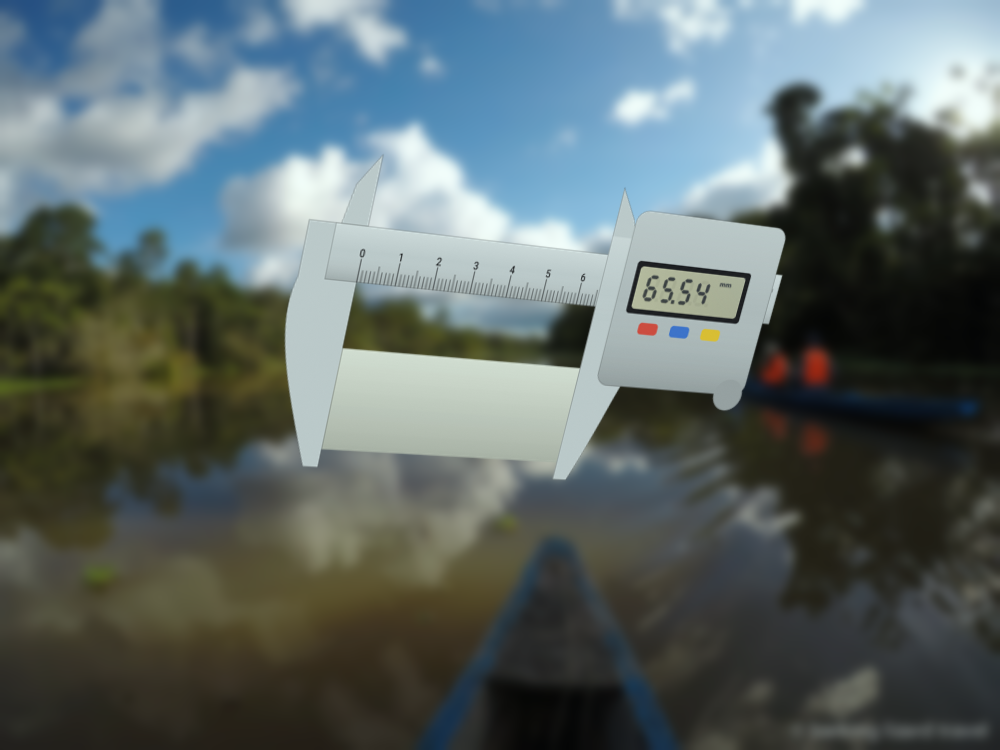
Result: 65.54 (mm)
